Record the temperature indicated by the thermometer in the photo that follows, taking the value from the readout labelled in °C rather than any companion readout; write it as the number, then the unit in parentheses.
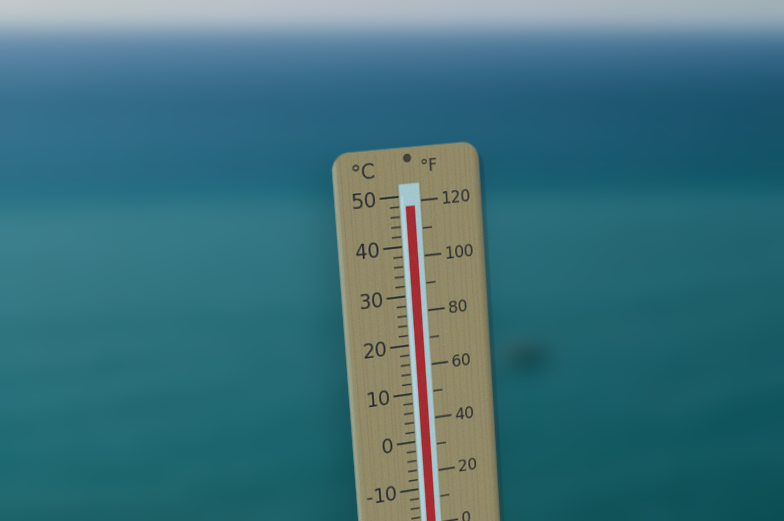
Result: 48 (°C)
